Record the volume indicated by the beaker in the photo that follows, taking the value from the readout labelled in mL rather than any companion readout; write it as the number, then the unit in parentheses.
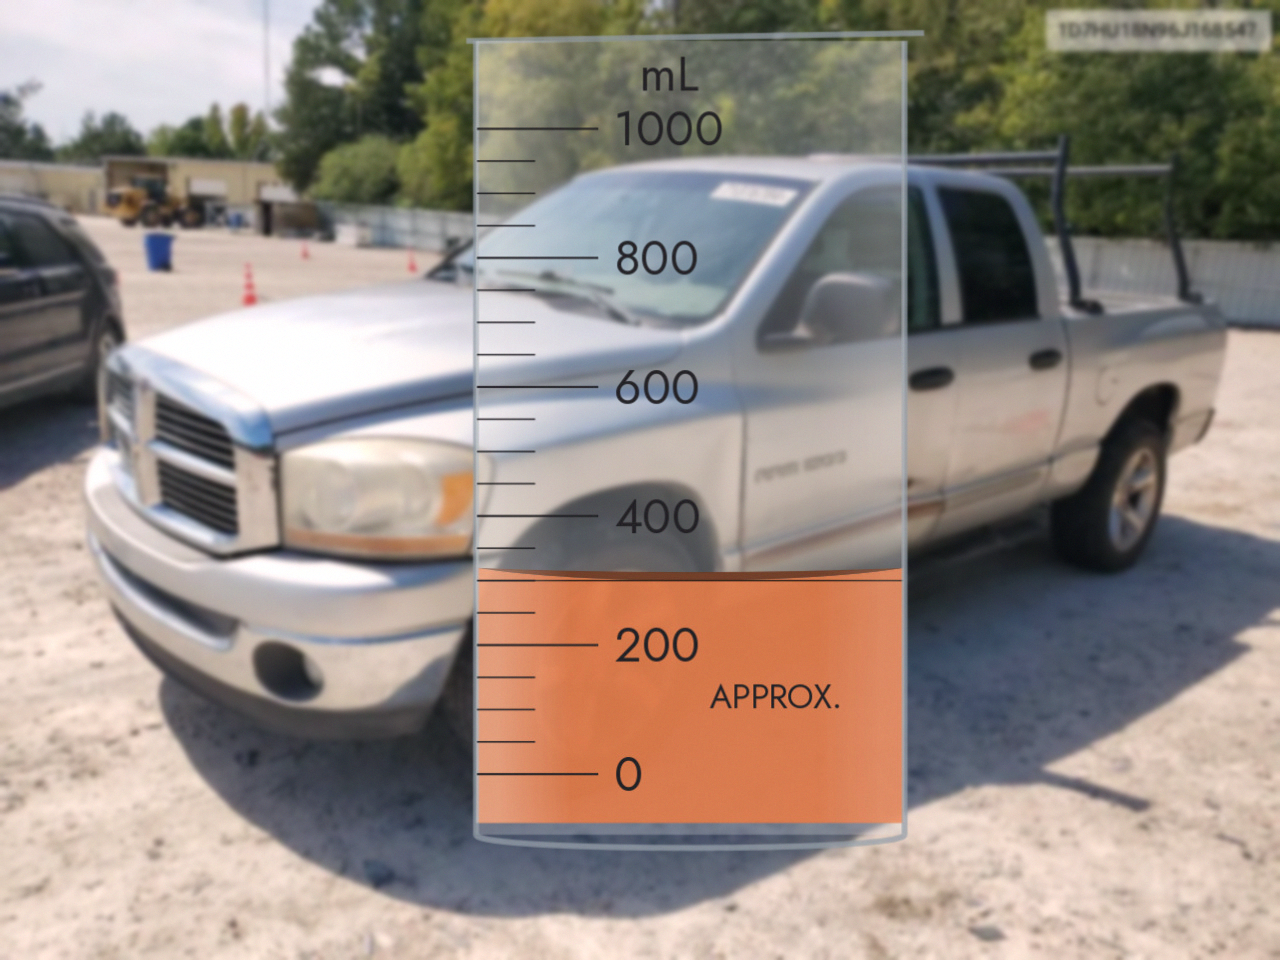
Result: 300 (mL)
